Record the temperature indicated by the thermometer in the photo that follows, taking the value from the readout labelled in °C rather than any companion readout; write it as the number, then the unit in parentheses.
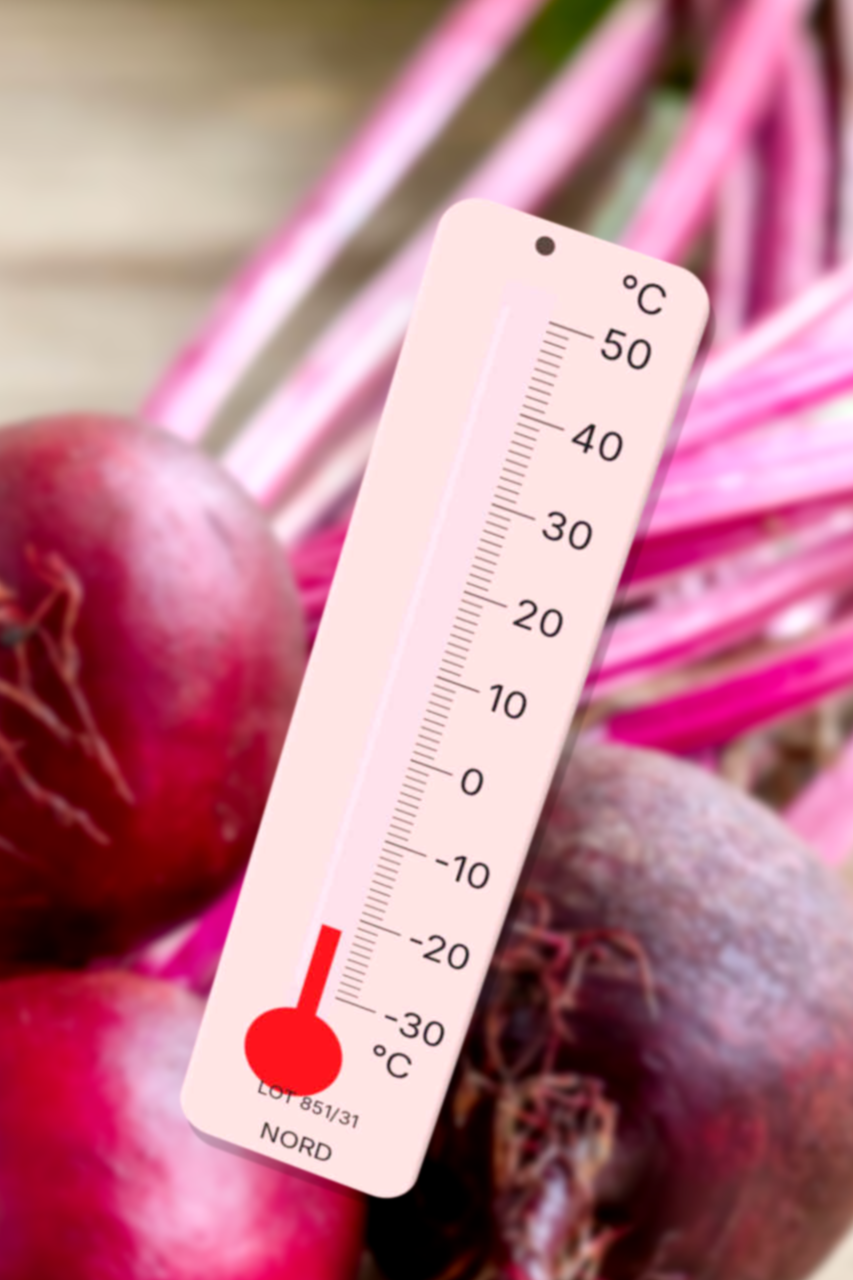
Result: -22 (°C)
